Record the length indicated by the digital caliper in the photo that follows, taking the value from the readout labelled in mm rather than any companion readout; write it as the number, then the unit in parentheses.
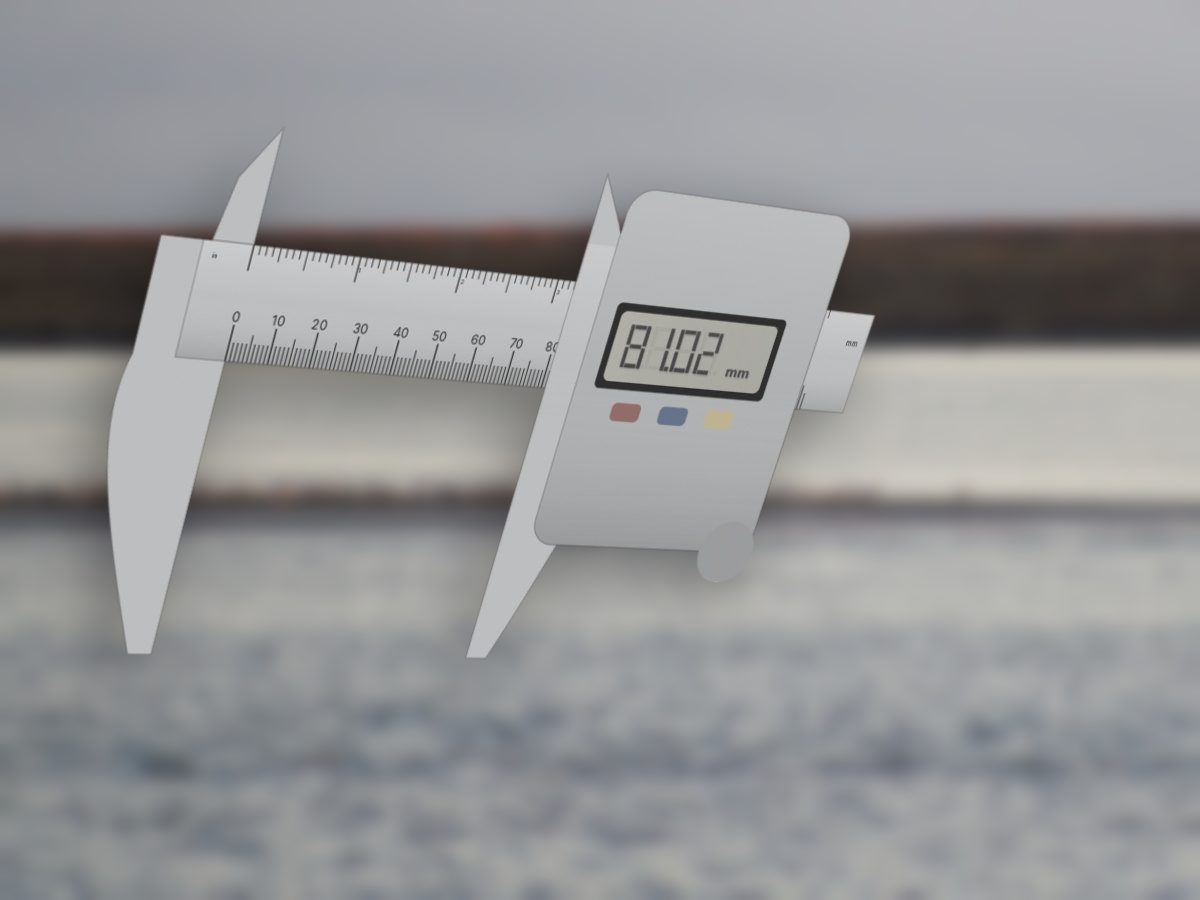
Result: 81.02 (mm)
